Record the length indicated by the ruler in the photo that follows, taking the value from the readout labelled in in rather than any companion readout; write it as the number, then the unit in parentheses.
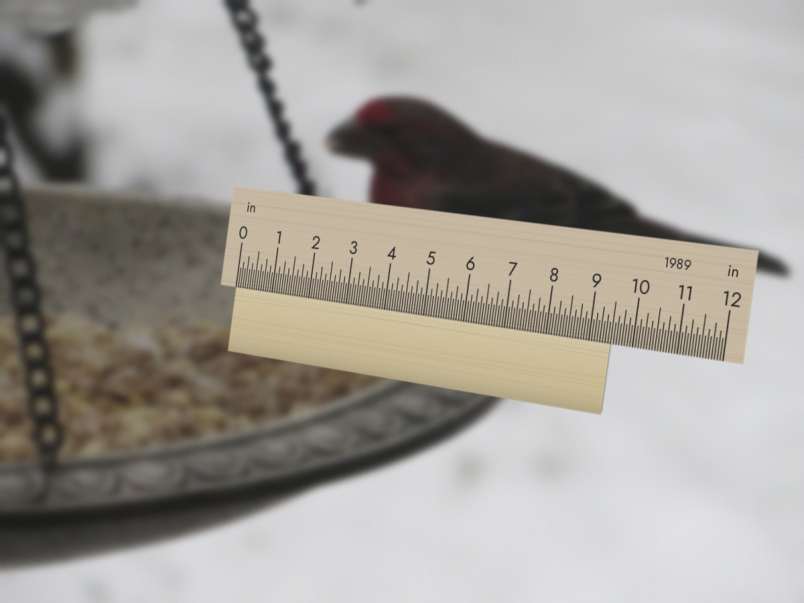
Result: 9.5 (in)
